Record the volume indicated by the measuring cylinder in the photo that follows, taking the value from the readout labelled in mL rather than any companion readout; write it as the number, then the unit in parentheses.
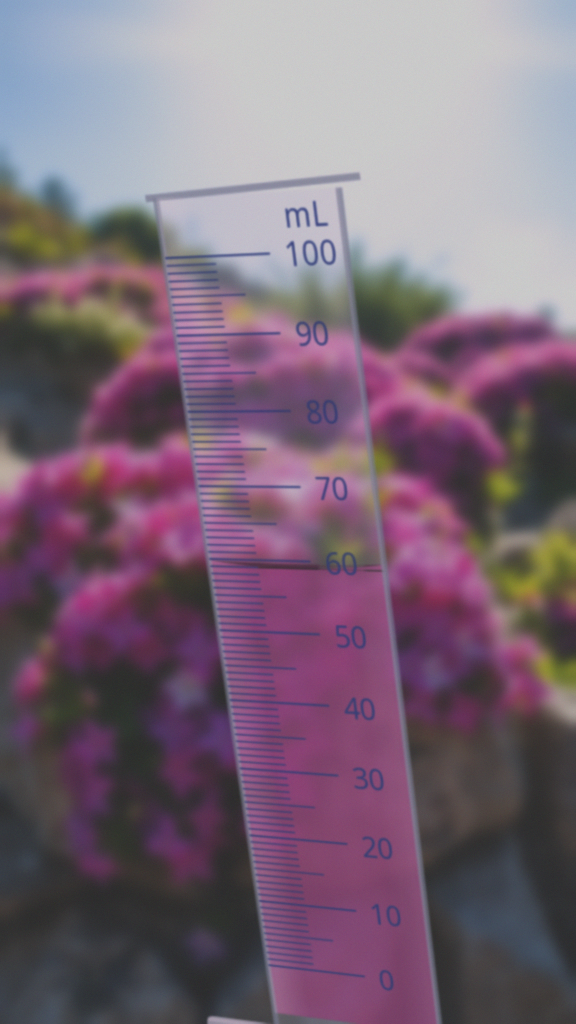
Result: 59 (mL)
